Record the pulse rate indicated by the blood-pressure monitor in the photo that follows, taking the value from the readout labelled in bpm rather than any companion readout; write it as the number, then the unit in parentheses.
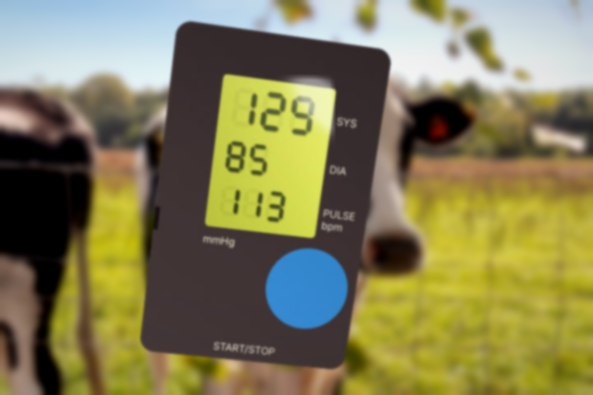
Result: 113 (bpm)
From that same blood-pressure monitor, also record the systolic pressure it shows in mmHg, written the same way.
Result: 129 (mmHg)
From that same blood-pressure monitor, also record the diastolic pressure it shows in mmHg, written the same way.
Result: 85 (mmHg)
